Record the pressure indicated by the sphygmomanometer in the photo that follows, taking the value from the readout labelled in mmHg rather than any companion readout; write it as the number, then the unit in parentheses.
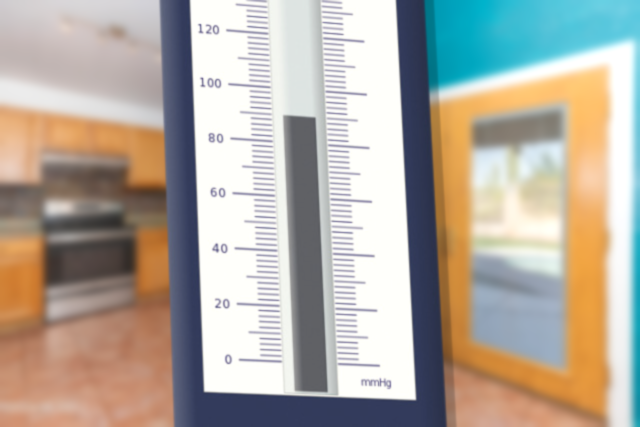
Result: 90 (mmHg)
